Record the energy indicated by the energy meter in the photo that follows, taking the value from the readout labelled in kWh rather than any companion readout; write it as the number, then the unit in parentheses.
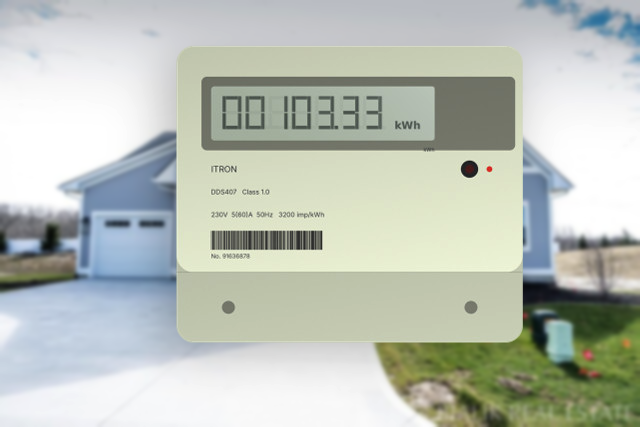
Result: 103.33 (kWh)
